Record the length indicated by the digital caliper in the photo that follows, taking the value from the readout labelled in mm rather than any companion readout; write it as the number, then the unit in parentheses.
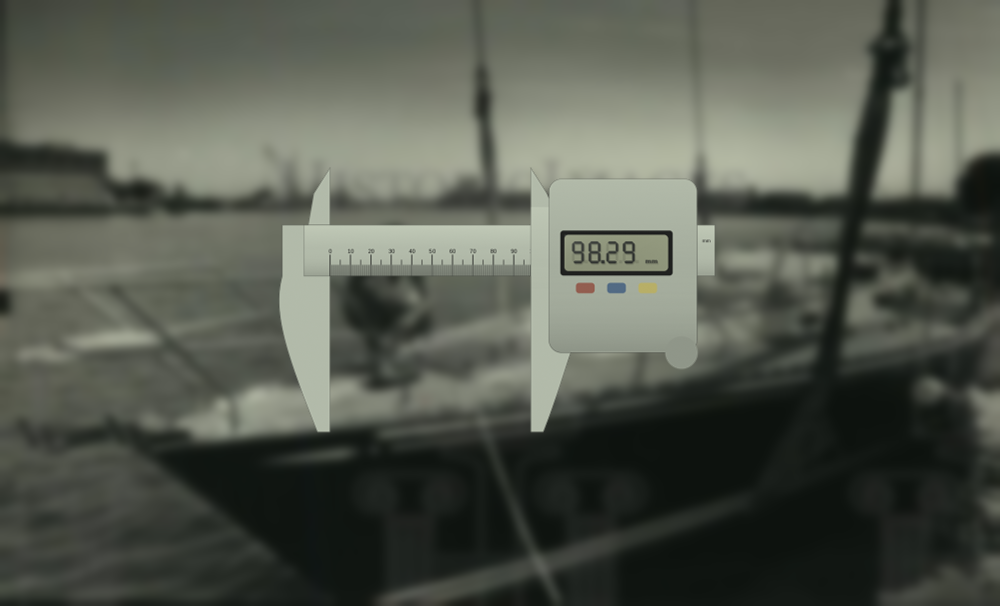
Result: 98.29 (mm)
